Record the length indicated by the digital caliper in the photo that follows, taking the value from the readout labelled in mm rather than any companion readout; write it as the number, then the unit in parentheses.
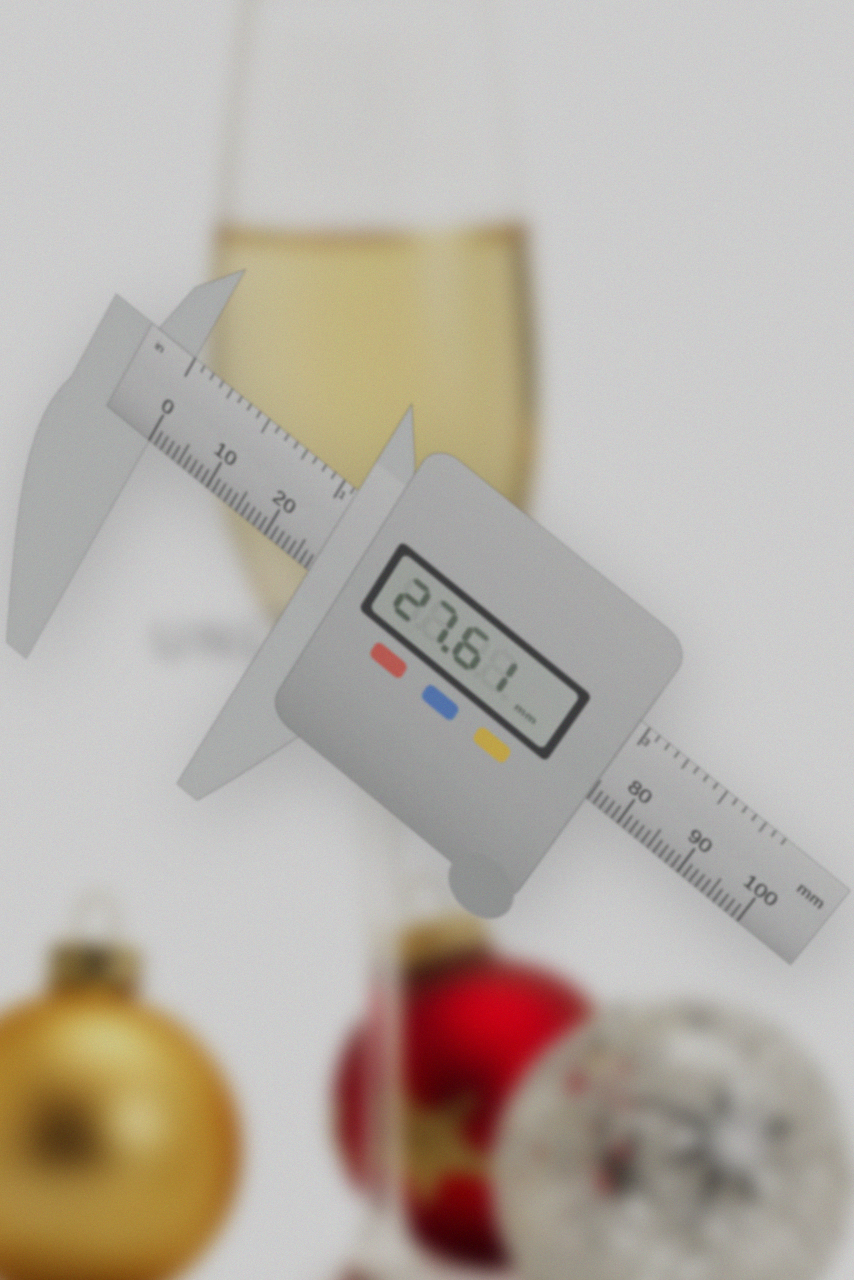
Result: 27.61 (mm)
